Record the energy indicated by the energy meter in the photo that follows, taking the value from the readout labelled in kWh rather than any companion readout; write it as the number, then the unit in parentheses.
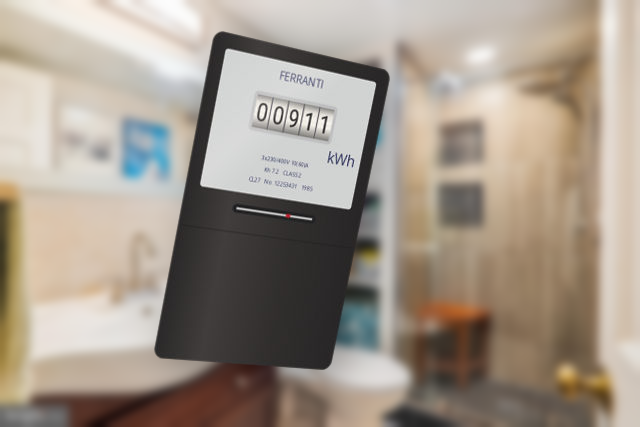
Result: 911 (kWh)
